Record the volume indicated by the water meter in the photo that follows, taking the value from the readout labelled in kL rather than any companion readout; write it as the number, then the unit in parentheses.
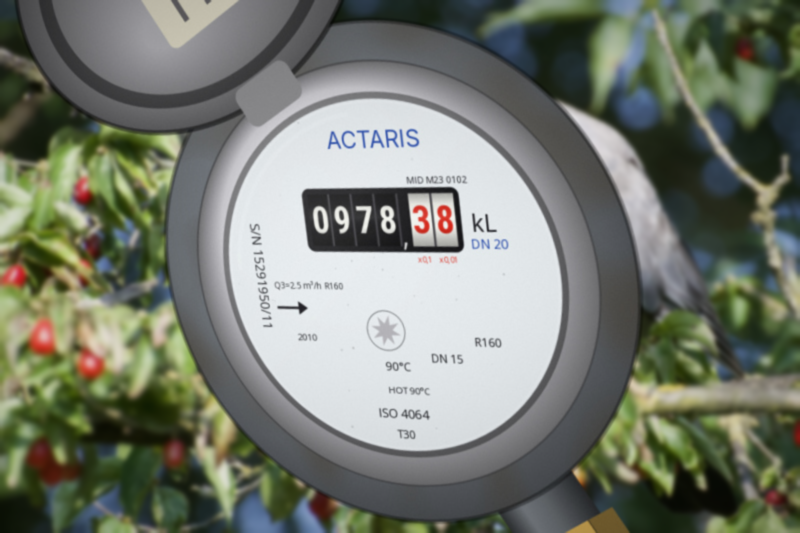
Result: 978.38 (kL)
